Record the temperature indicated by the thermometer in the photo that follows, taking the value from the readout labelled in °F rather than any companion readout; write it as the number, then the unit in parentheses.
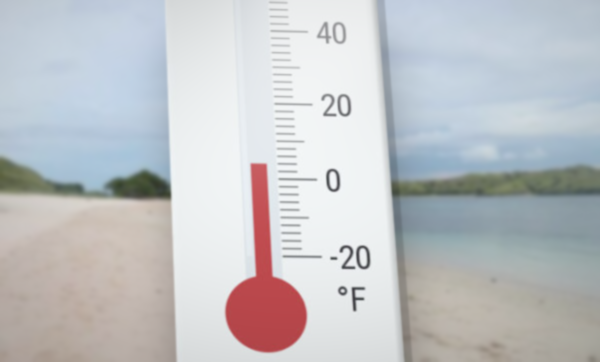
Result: 4 (°F)
